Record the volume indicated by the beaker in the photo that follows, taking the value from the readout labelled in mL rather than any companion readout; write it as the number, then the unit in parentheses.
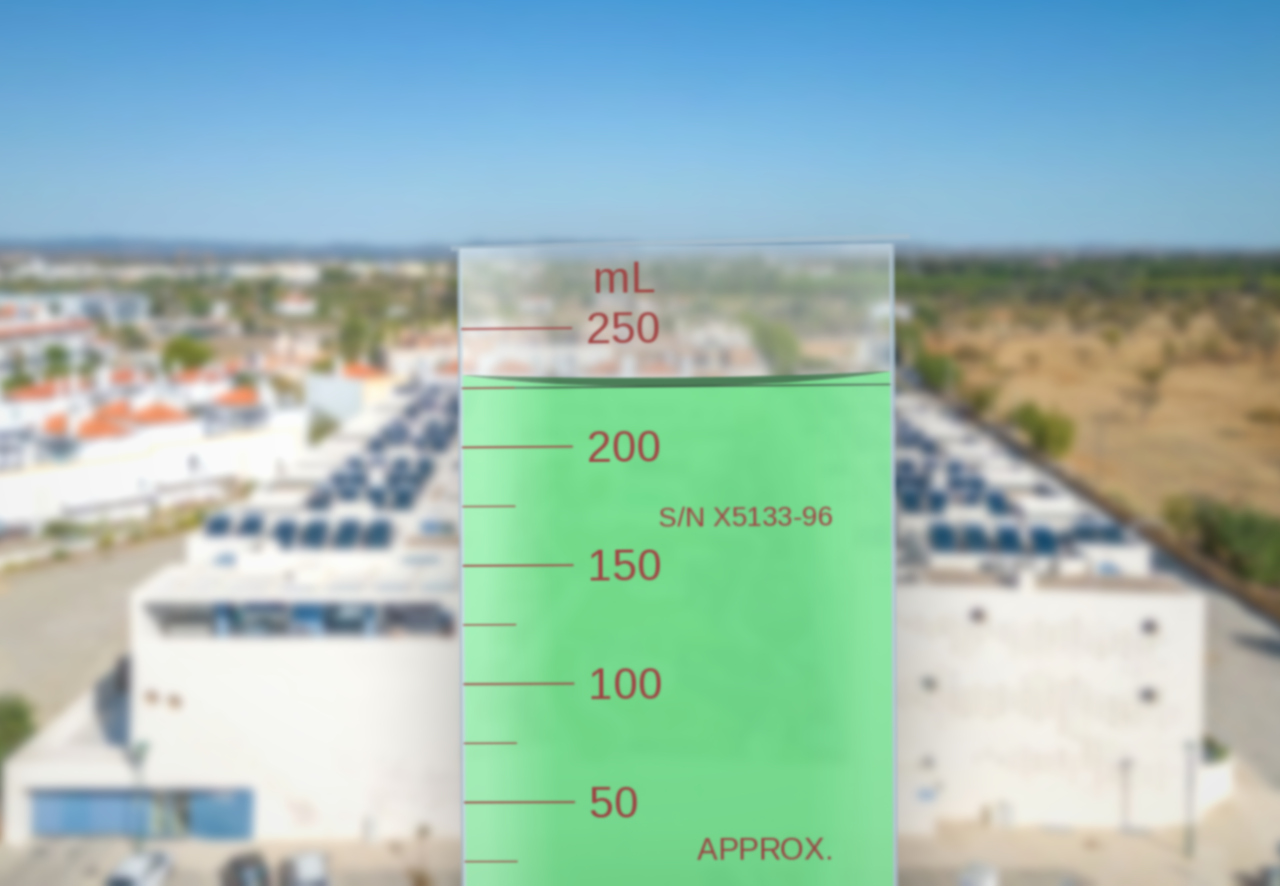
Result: 225 (mL)
